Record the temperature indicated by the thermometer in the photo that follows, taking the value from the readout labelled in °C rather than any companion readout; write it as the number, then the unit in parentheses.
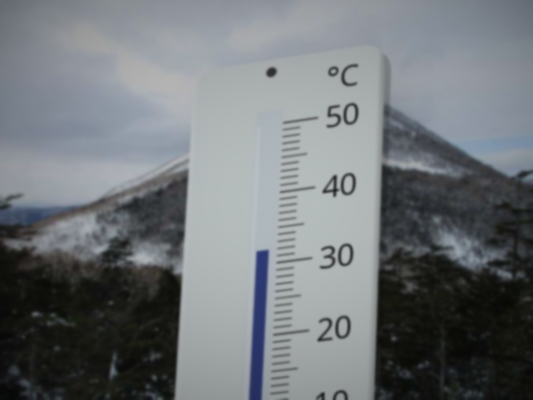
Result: 32 (°C)
